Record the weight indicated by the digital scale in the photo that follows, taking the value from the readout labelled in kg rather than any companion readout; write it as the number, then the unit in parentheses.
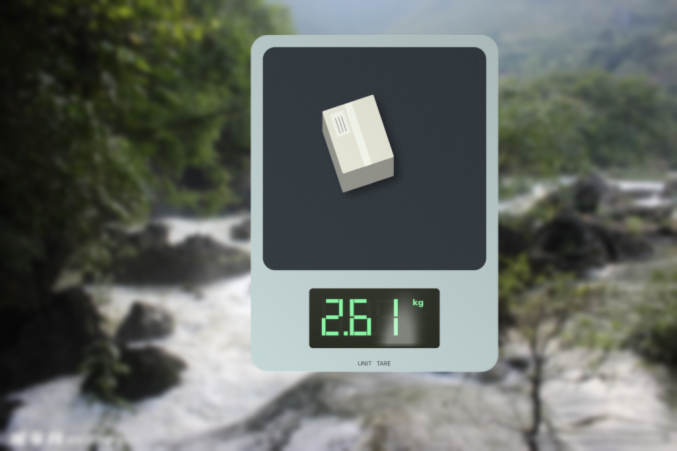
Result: 2.61 (kg)
